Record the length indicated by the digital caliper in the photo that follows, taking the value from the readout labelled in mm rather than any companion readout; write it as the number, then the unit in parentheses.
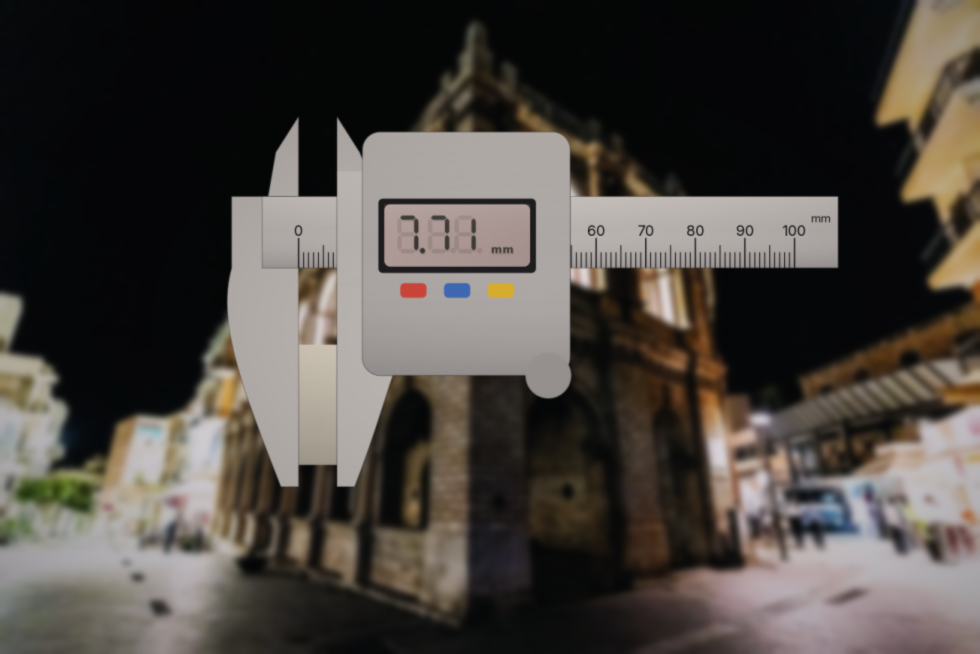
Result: 7.71 (mm)
